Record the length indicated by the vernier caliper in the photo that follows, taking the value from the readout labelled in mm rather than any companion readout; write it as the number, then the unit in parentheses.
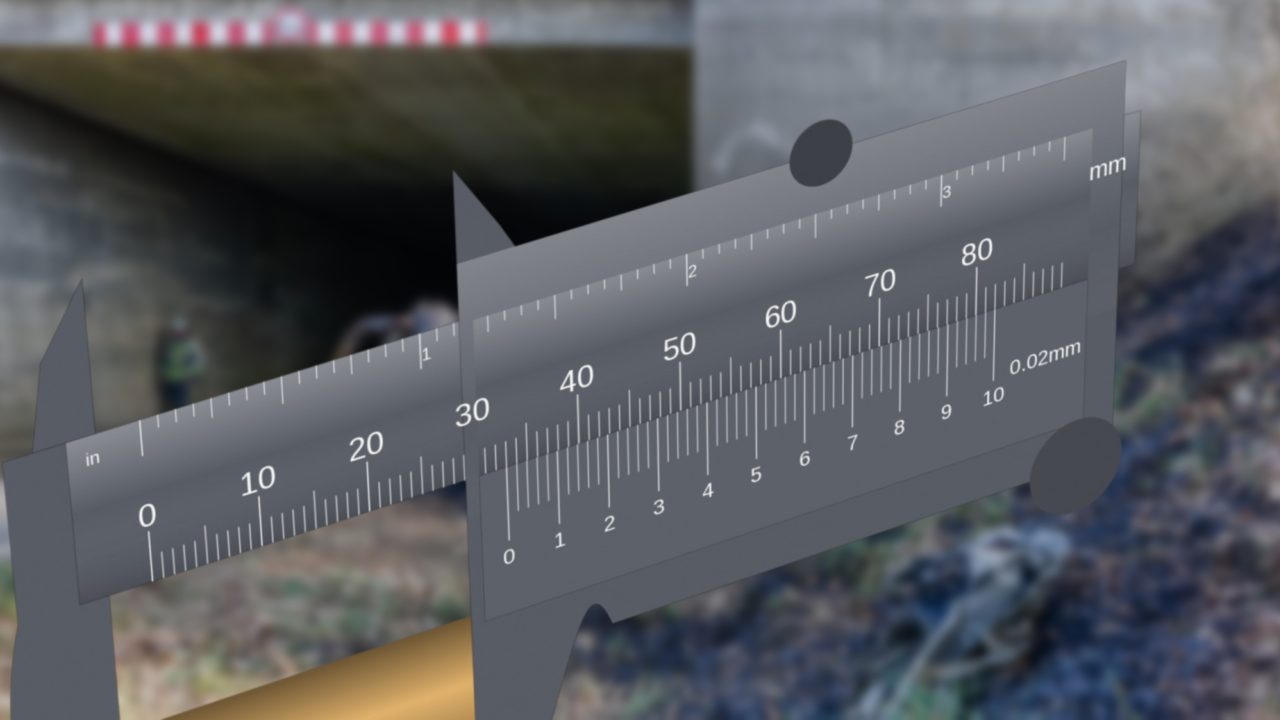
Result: 33.0 (mm)
